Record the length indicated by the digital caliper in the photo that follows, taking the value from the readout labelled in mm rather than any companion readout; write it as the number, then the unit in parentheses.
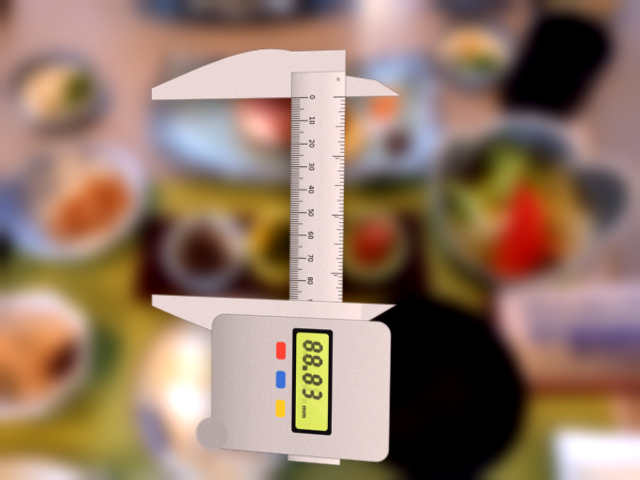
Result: 88.83 (mm)
